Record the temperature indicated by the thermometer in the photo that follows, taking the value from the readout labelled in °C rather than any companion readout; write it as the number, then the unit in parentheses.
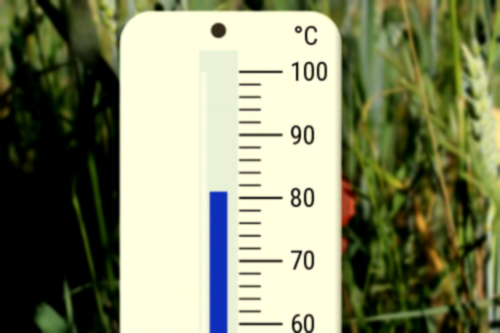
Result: 81 (°C)
